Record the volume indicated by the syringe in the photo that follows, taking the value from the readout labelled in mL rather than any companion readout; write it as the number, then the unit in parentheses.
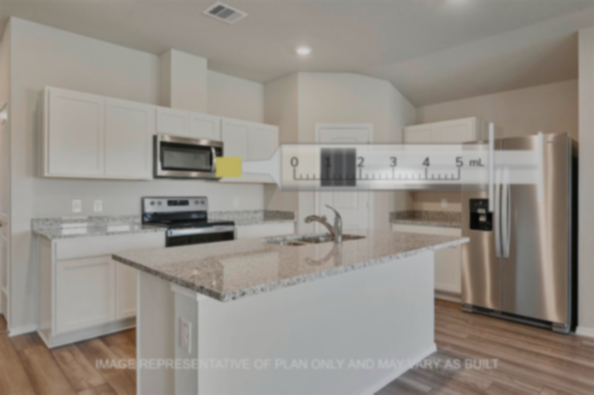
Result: 0.8 (mL)
